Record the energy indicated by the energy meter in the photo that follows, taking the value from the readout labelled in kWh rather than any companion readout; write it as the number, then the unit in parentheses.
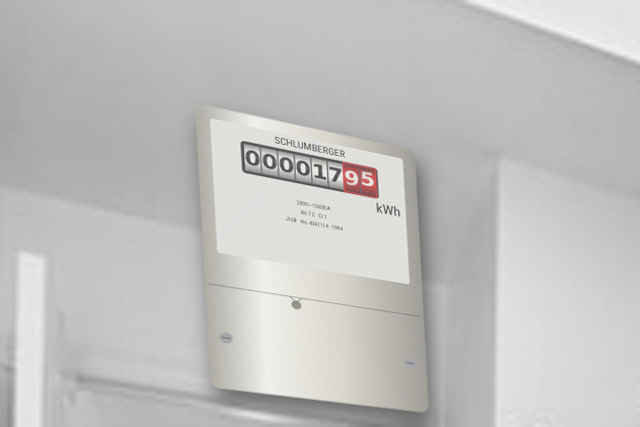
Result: 17.95 (kWh)
